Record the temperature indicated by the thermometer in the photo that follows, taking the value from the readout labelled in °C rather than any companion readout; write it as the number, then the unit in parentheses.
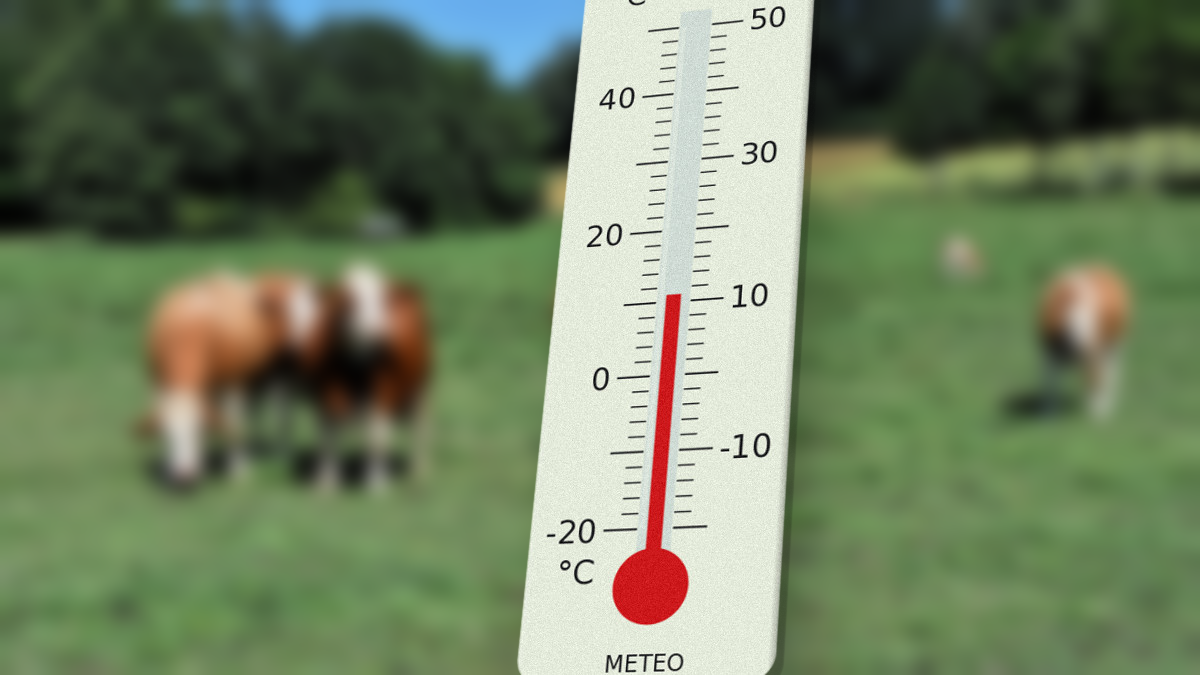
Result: 11 (°C)
